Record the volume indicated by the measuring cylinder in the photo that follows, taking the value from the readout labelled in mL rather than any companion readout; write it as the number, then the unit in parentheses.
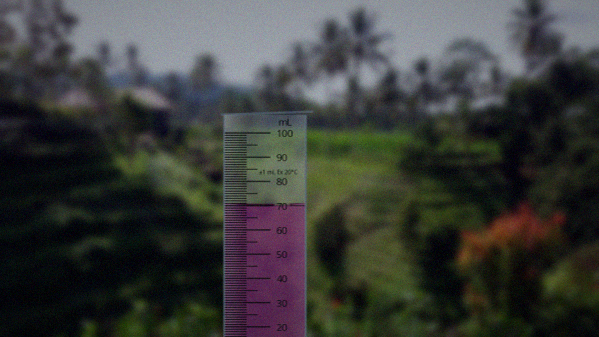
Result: 70 (mL)
